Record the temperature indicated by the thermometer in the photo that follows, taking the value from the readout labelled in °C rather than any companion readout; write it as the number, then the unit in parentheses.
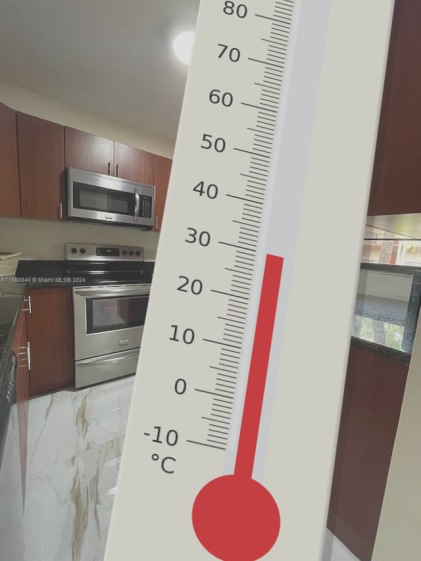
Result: 30 (°C)
